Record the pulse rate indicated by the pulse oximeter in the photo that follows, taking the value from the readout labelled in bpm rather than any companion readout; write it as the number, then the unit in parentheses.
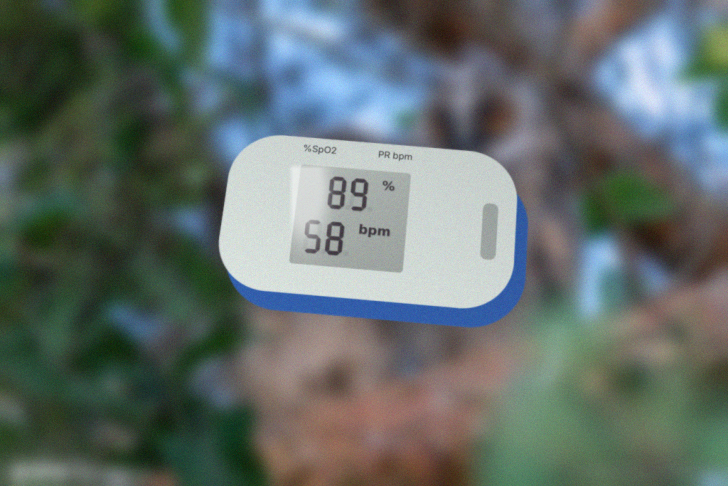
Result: 58 (bpm)
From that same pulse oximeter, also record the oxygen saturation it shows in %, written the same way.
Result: 89 (%)
